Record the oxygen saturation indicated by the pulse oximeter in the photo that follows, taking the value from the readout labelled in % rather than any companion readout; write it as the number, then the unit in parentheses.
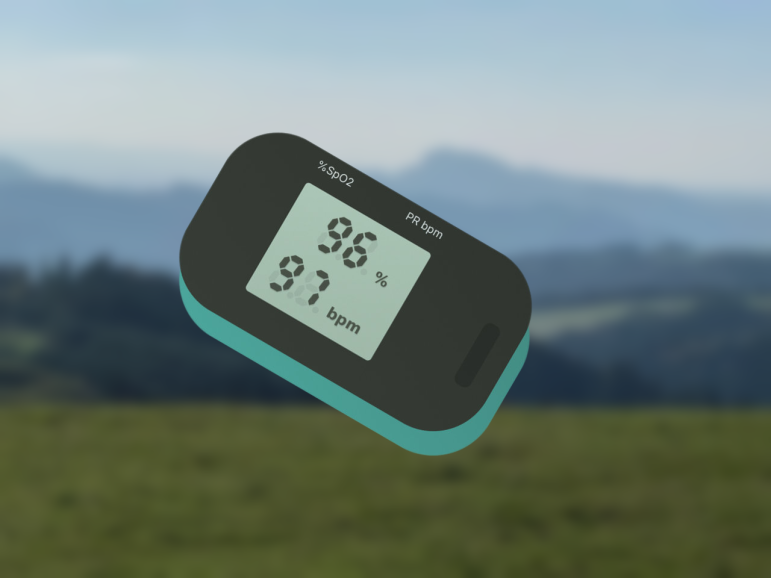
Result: 96 (%)
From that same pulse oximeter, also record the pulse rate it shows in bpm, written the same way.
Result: 97 (bpm)
